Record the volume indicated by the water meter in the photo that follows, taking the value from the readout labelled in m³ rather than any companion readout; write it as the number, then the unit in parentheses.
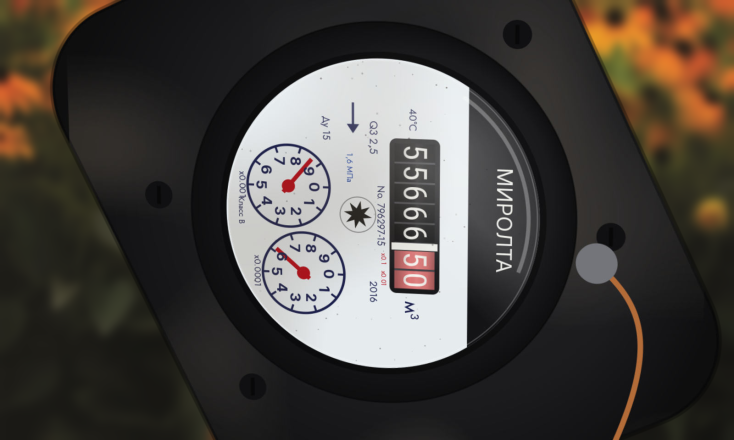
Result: 55666.5086 (m³)
